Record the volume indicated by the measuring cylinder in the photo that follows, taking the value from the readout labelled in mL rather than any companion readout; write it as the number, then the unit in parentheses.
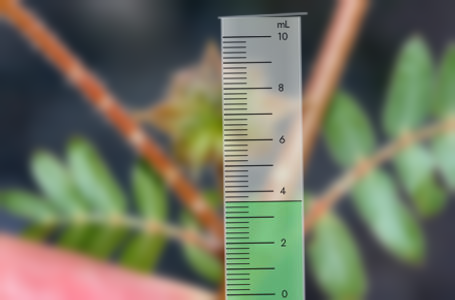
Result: 3.6 (mL)
